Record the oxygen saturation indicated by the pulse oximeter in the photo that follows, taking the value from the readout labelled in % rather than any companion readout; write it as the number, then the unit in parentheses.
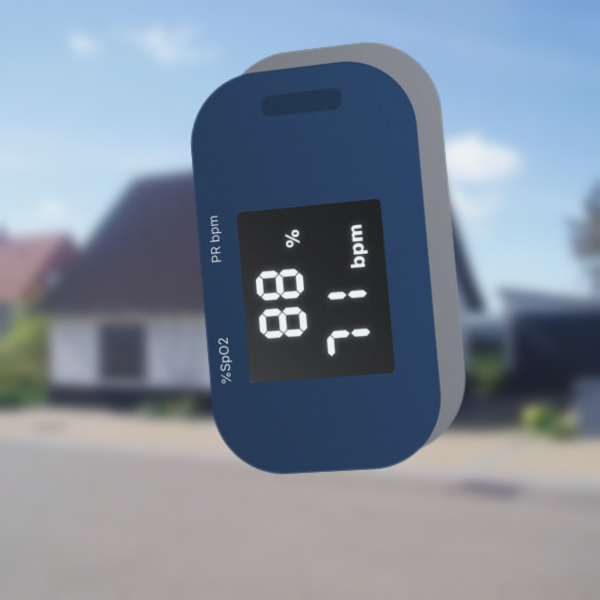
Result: 88 (%)
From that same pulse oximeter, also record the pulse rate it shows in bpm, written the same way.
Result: 71 (bpm)
